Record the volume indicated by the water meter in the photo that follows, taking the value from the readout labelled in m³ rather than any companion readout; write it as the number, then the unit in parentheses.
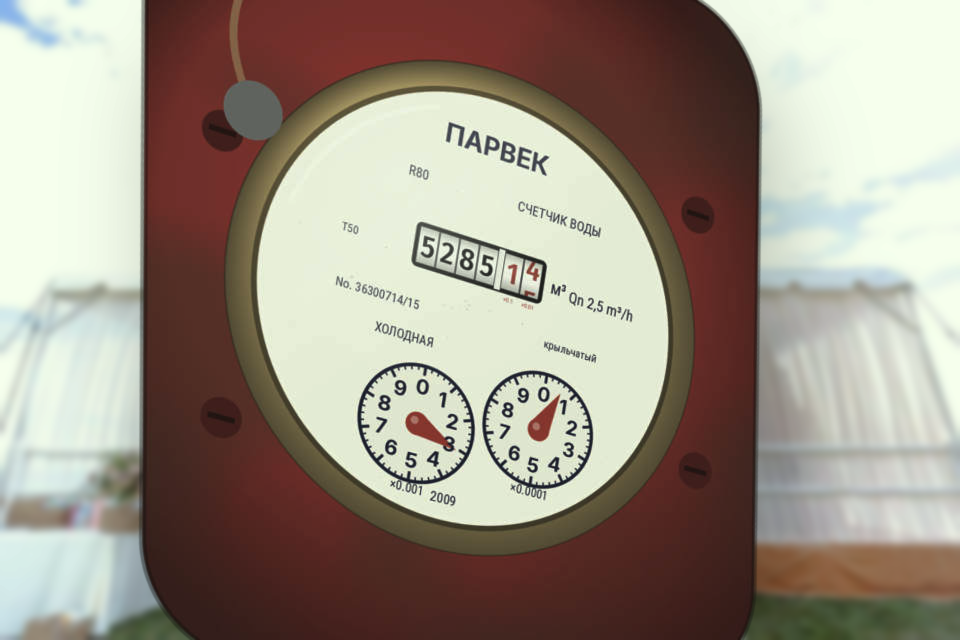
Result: 5285.1430 (m³)
